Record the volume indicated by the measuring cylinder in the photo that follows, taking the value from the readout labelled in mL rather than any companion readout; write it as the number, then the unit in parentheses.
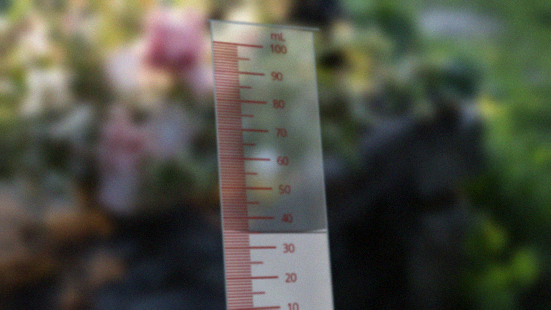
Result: 35 (mL)
